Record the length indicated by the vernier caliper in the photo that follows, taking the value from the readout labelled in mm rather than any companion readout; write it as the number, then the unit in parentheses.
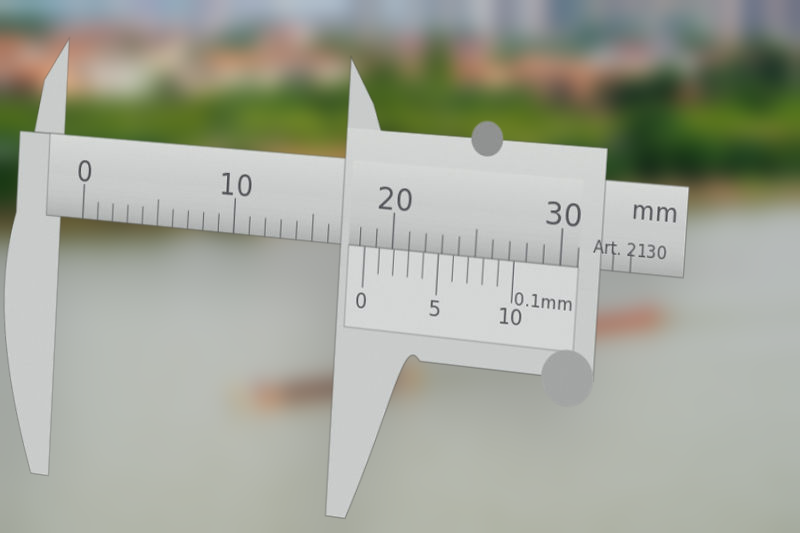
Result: 18.3 (mm)
